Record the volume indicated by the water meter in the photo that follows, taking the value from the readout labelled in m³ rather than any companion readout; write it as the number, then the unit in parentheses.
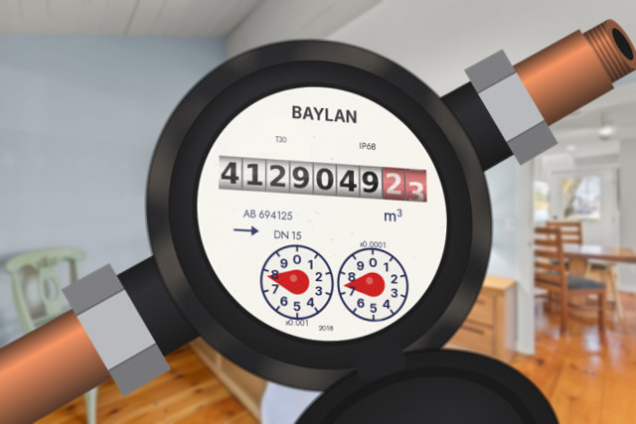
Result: 4129049.2277 (m³)
